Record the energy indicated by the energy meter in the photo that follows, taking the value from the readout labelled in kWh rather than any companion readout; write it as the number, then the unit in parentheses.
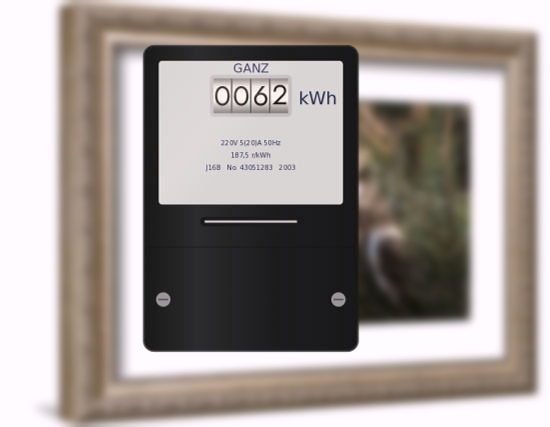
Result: 62 (kWh)
